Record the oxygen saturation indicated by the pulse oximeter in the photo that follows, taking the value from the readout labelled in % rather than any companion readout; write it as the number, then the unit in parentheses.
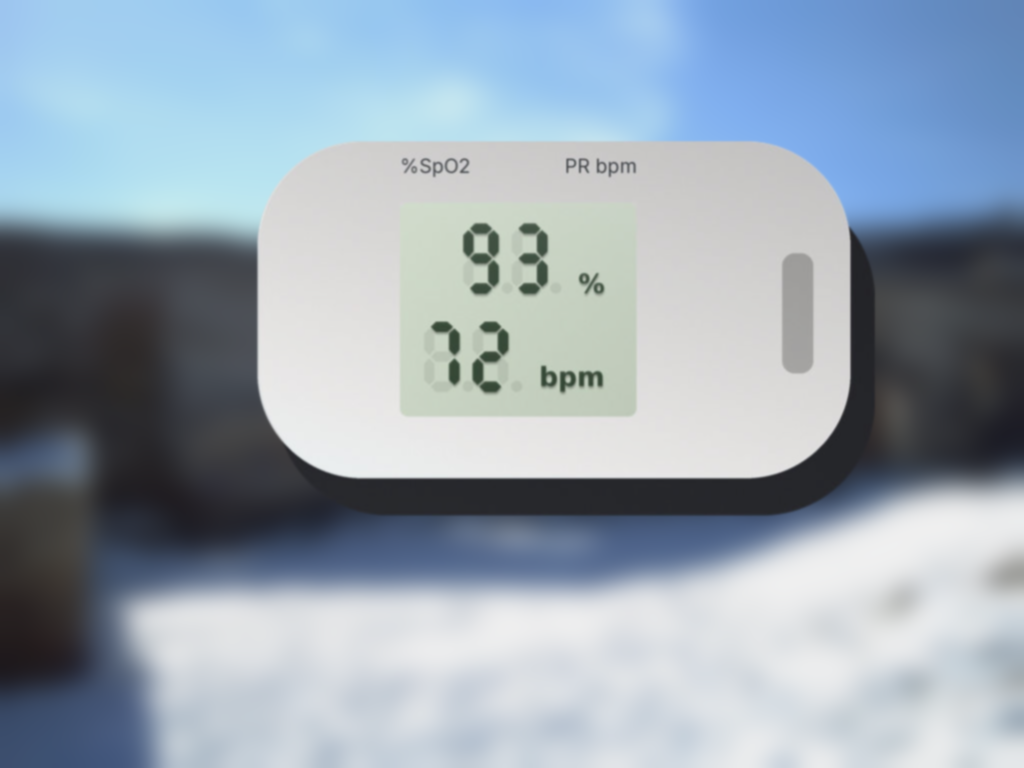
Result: 93 (%)
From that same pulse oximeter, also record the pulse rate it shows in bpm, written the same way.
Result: 72 (bpm)
